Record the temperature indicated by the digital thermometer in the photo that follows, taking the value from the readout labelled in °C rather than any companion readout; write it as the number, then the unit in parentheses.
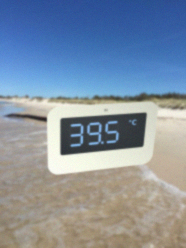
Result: 39.5 (°C)
